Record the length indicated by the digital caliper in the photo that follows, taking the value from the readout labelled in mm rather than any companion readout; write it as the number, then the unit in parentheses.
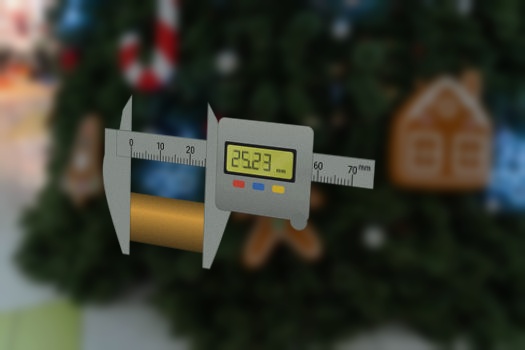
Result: 25.23 (mm)
